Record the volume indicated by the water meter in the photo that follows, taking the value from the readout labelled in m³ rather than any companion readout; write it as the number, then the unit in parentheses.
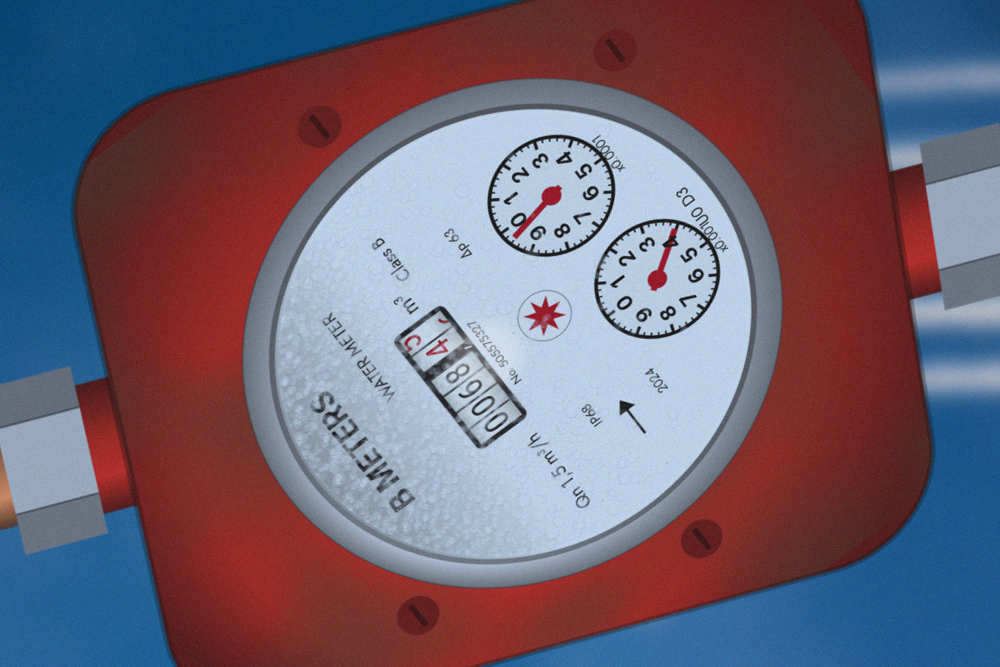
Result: 68.4539 (m³)
